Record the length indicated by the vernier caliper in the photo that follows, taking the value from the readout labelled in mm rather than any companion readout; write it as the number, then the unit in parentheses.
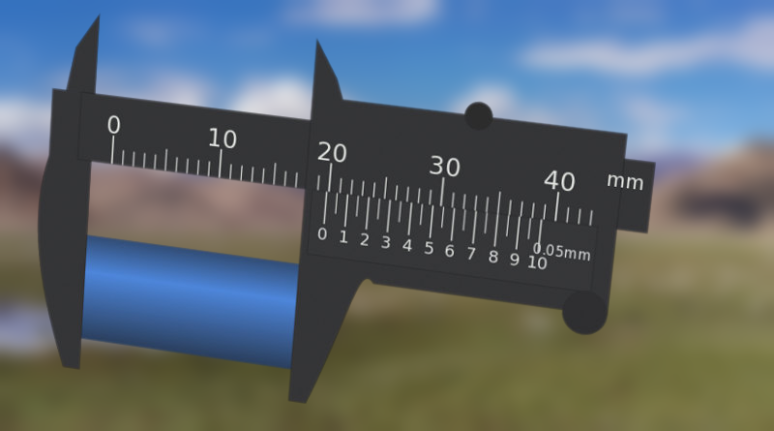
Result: 19.8 (mm)
